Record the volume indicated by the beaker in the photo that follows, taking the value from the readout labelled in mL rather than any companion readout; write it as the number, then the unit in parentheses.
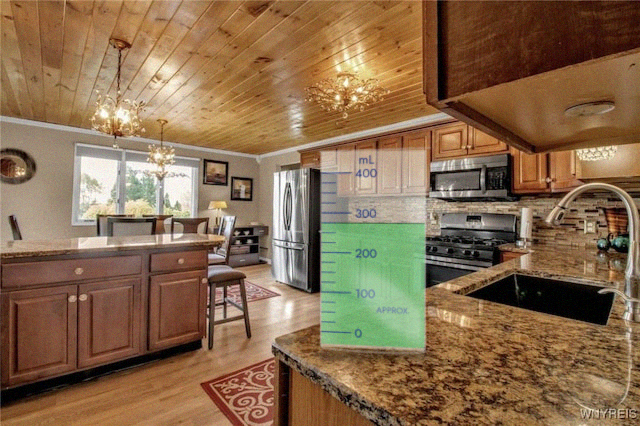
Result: 275 (mL)
